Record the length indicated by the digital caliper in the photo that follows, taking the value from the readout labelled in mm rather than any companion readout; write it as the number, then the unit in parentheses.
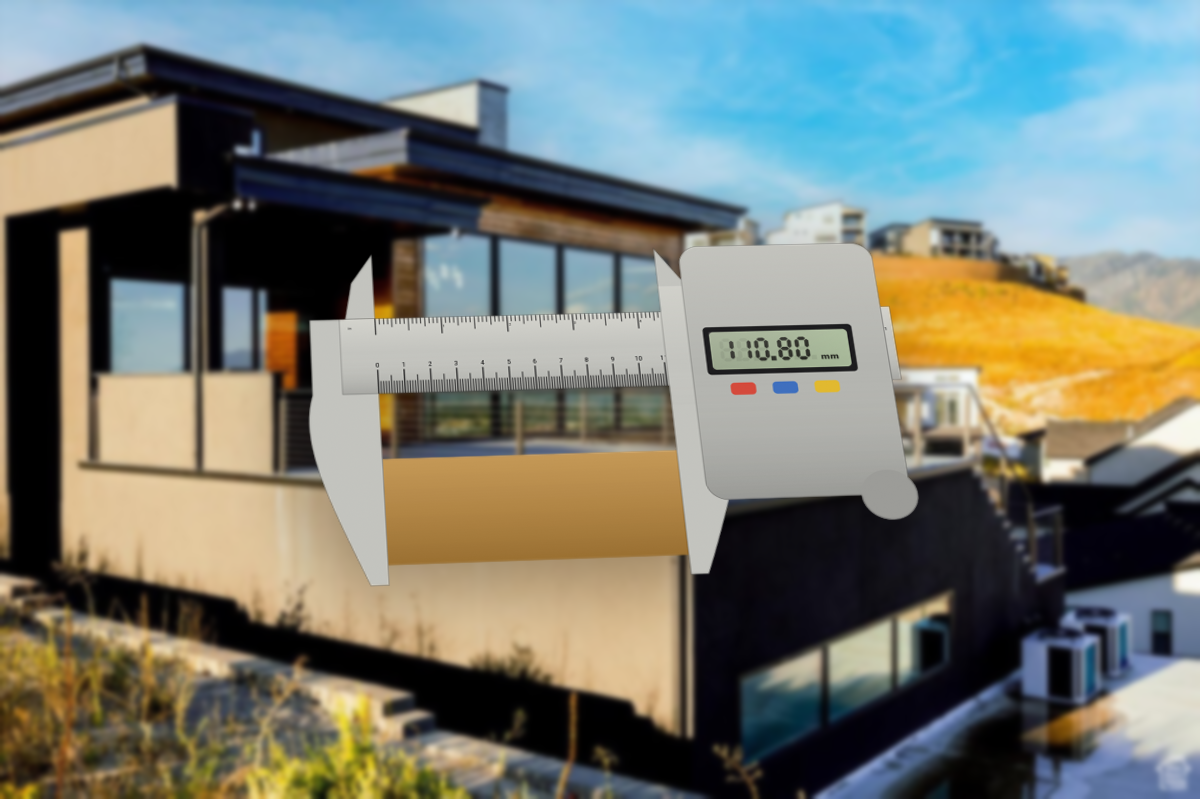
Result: 110.80 (mm)
